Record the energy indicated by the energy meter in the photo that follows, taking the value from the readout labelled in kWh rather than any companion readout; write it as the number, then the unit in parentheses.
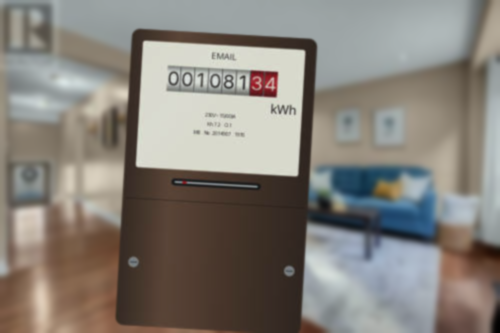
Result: 1081.34 (kWh)
